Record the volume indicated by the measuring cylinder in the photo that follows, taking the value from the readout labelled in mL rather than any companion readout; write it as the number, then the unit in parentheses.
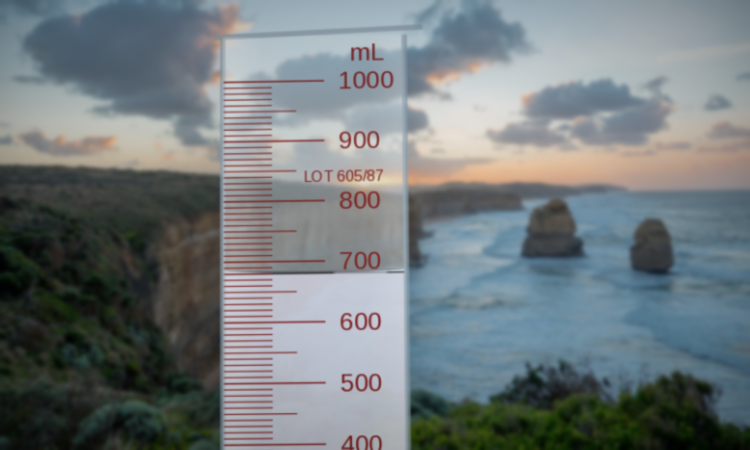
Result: 680 (mL)
